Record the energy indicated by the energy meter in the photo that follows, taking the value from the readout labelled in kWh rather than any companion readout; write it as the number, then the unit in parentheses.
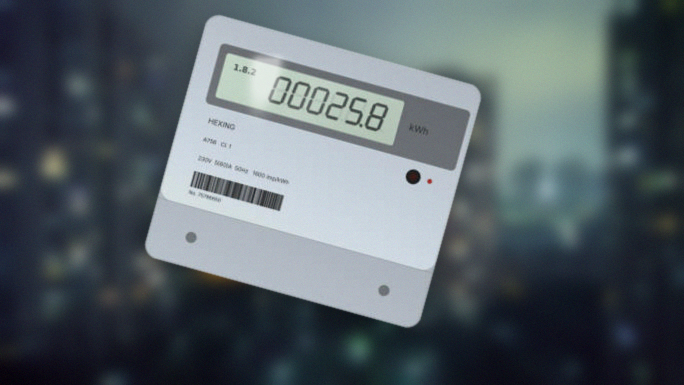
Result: 25.8 (kWh)
